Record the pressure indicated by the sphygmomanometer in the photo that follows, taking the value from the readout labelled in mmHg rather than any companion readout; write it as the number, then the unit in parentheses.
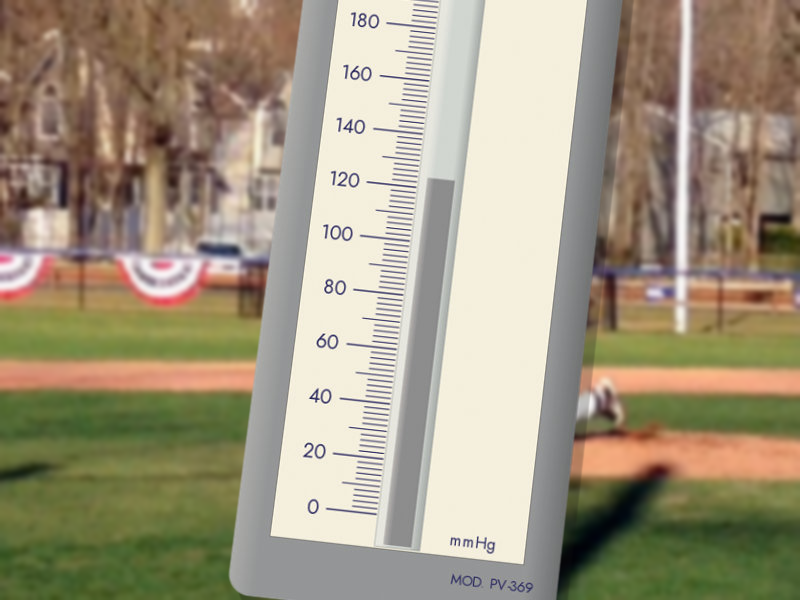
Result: 124 (mmHg)
